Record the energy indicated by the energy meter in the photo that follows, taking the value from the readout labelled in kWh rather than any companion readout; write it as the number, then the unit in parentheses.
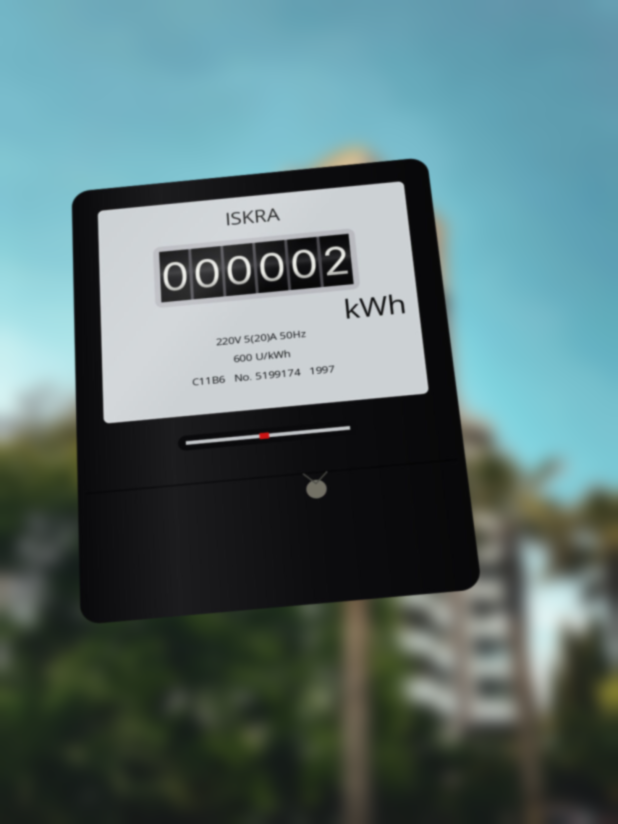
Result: 2 (kWh)
